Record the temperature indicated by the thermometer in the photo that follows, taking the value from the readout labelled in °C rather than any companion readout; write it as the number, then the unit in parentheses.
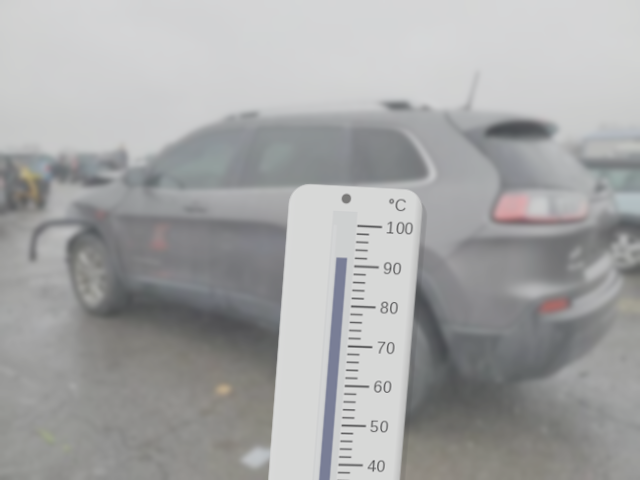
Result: 92 (°C)
